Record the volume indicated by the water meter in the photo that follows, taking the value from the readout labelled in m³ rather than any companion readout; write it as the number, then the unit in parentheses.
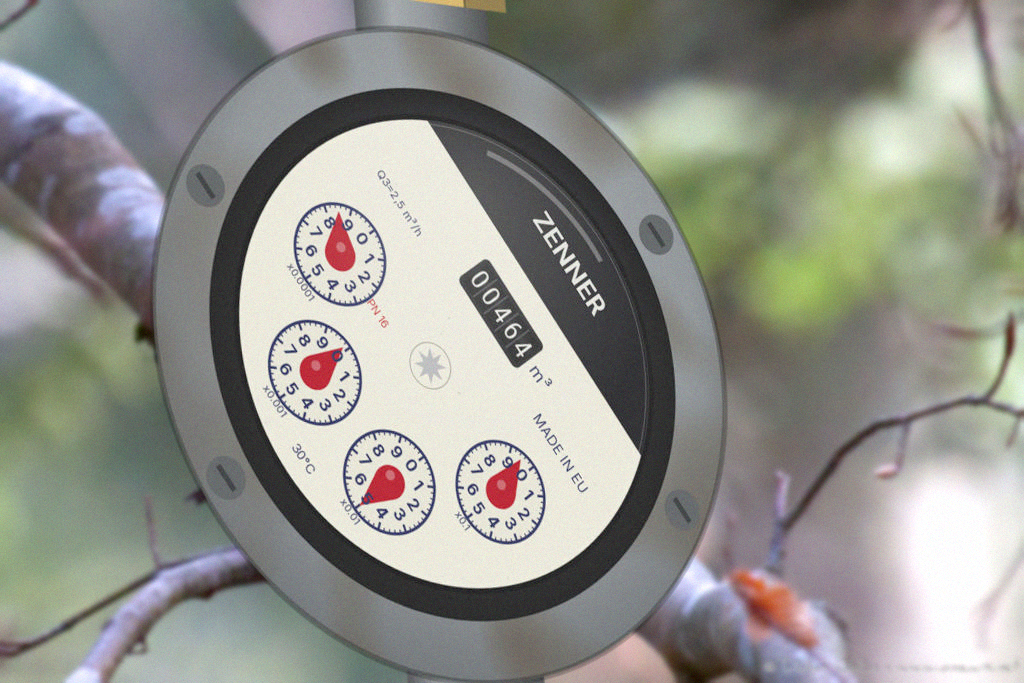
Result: 463.9498 (m³)
